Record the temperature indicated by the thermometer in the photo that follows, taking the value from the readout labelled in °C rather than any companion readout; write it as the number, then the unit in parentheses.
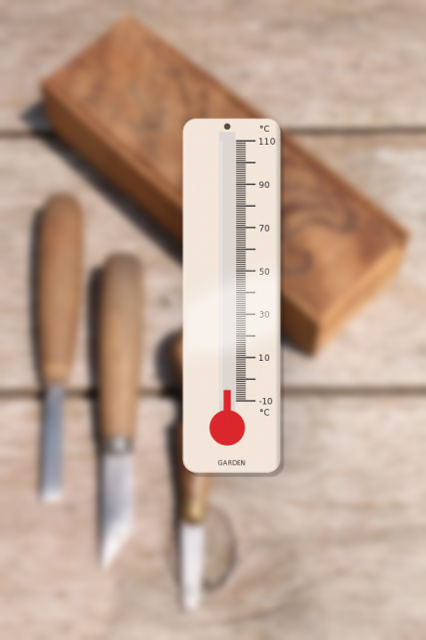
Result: -5 (°C)
